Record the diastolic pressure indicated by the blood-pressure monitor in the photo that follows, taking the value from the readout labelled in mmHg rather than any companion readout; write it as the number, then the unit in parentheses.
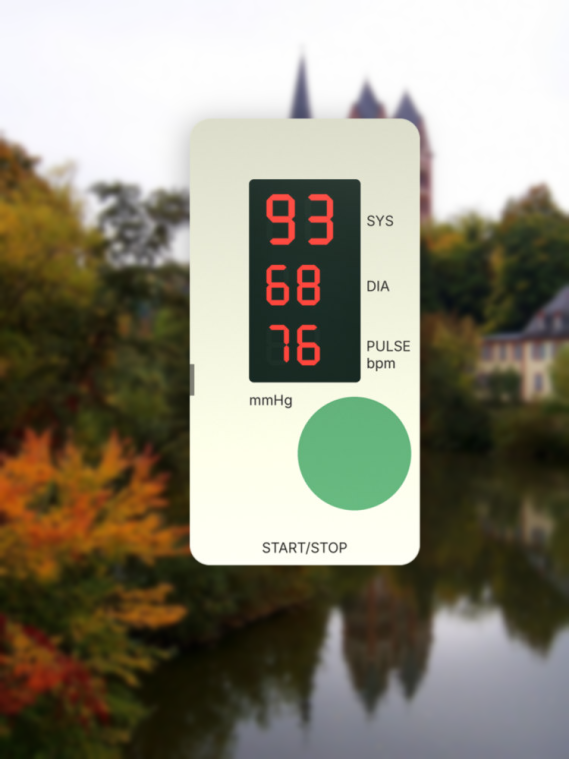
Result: 68 (mmHg)
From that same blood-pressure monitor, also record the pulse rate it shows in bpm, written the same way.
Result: 76 (bpm)
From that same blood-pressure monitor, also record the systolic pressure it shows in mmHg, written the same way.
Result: 93 (mmHg)
